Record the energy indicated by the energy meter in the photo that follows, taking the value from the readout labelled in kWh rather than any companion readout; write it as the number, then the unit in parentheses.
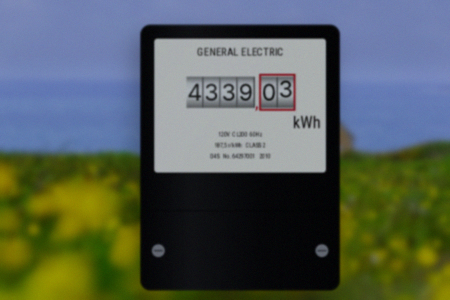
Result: 4339.03 (kWh)
